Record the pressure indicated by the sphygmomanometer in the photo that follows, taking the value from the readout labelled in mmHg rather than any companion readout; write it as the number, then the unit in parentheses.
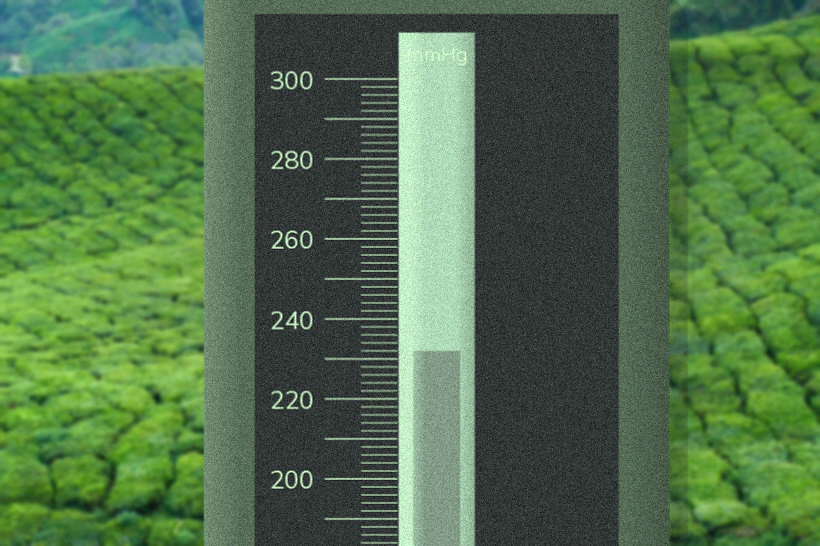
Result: 232 (mmHg)
